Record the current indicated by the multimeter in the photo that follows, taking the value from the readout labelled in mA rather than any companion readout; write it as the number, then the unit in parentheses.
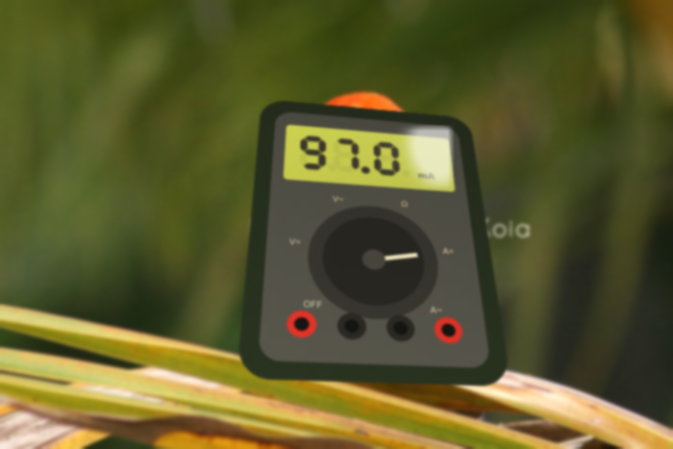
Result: 97.0 (mA)
